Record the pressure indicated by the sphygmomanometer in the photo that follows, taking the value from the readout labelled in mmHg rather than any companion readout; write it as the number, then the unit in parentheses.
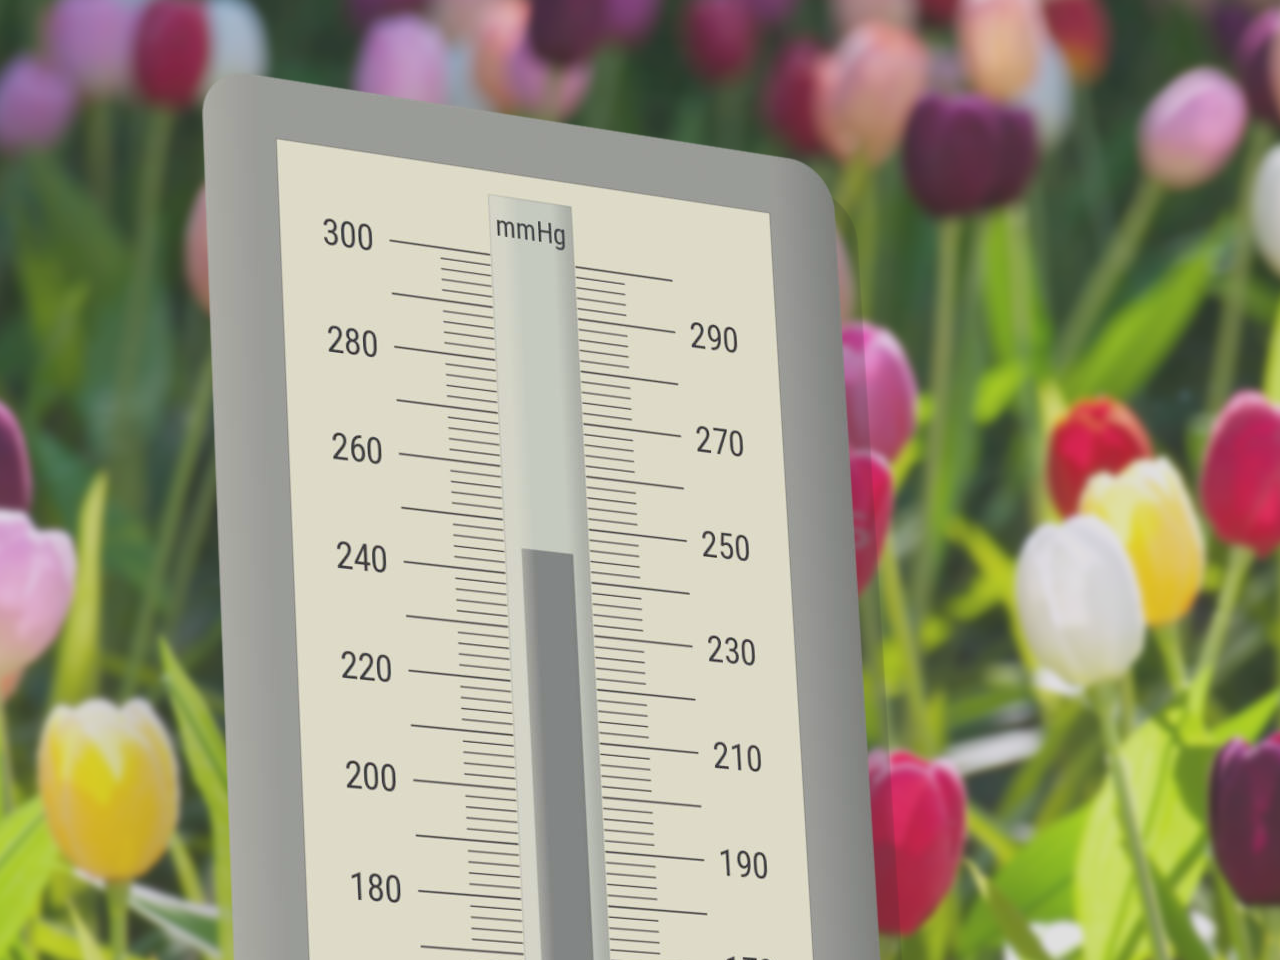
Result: 245 (mmHg)
